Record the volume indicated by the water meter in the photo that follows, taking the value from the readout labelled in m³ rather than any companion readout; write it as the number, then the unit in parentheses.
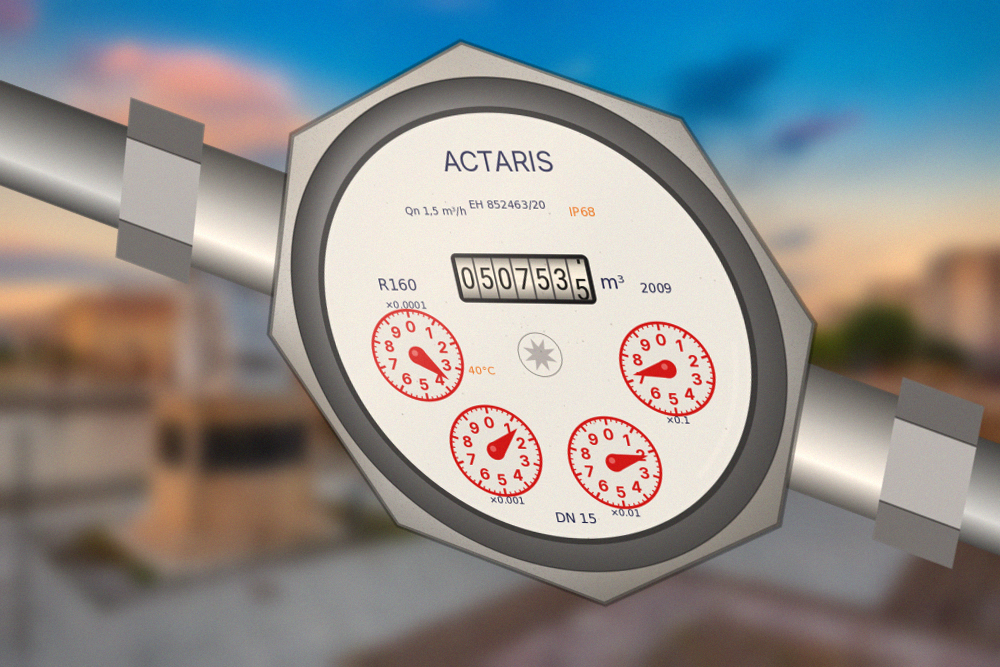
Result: 507534.7213 (m³)
